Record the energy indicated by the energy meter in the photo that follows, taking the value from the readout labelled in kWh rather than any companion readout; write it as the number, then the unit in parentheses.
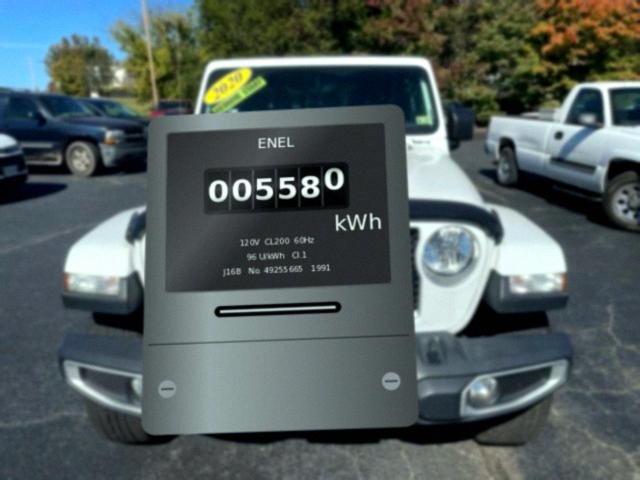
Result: 5580 (kWh)
